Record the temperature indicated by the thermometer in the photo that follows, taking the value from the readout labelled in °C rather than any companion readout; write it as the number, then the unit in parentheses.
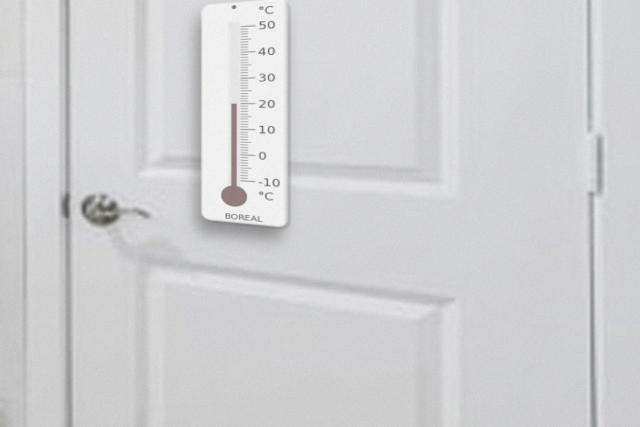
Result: 20 (°C)
